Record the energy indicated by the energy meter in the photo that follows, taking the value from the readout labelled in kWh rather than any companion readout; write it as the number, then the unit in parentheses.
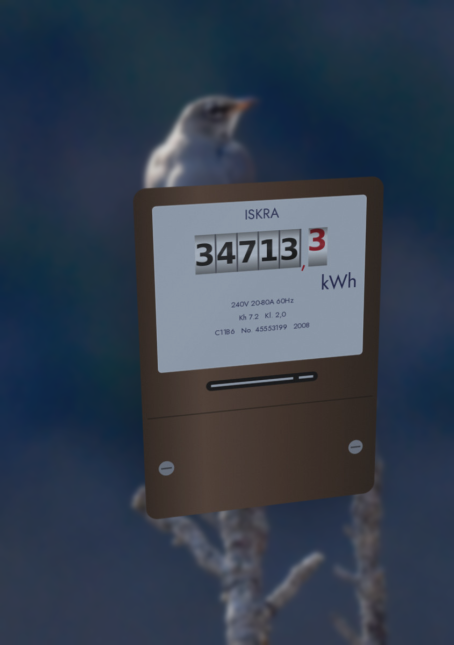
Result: 34713.3 (kWh)
